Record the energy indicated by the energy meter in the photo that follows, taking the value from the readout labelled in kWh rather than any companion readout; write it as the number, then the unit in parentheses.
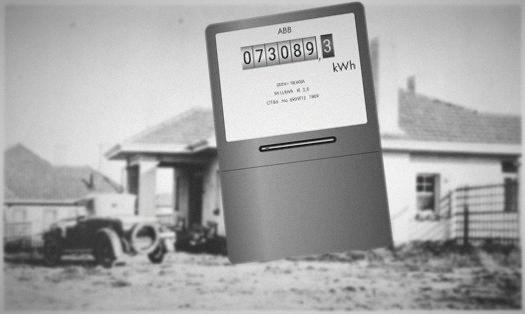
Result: 73089.3 (kWh)
